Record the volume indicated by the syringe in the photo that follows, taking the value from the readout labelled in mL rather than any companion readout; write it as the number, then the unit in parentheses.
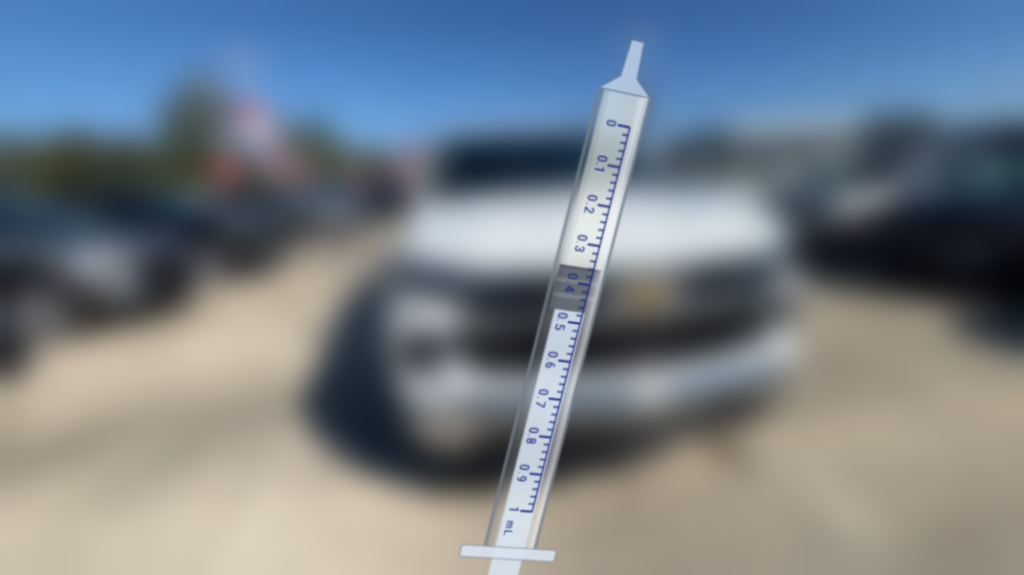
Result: 0.36 (mL)
